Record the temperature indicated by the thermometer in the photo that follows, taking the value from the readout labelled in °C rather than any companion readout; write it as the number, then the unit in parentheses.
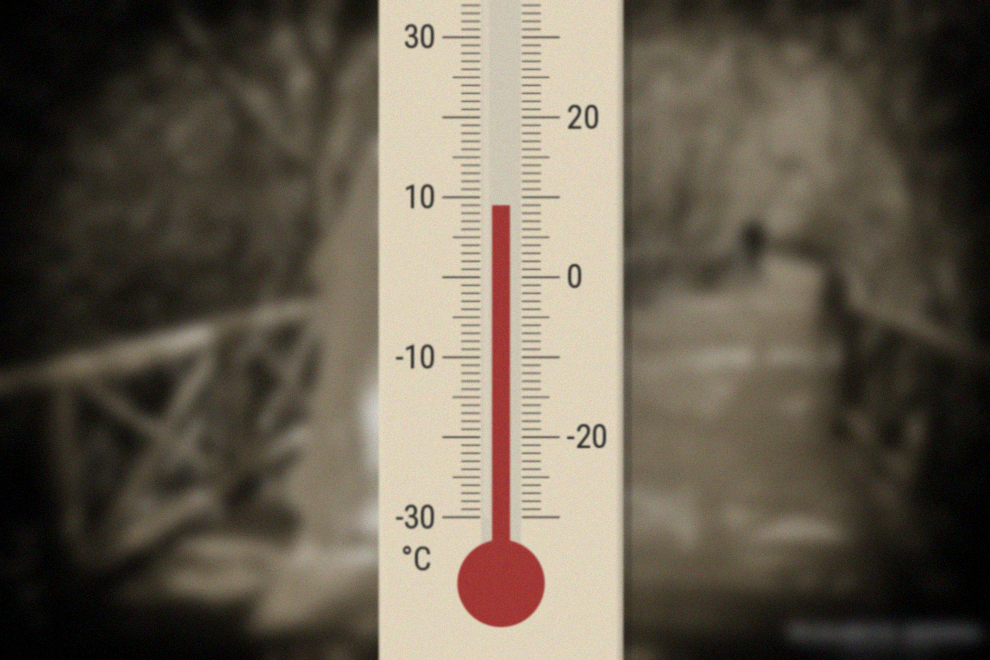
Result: 9 (°C)
